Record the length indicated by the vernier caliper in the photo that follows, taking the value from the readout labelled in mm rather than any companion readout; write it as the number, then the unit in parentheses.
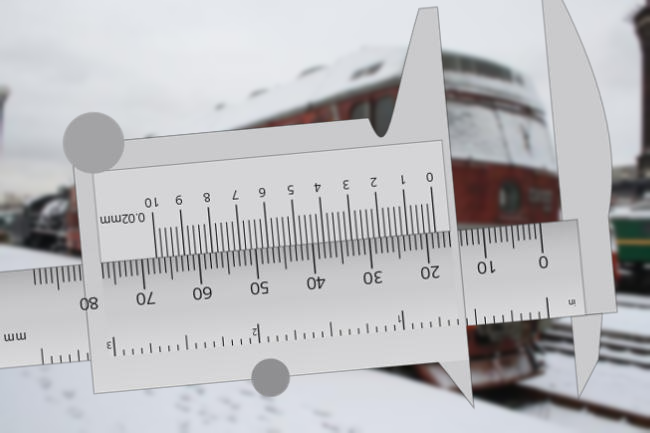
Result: 18.4 (mm)
